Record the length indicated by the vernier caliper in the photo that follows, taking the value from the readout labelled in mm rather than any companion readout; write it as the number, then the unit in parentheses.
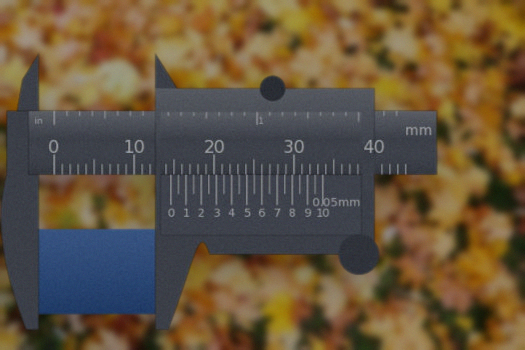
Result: 14.6 (mm)
